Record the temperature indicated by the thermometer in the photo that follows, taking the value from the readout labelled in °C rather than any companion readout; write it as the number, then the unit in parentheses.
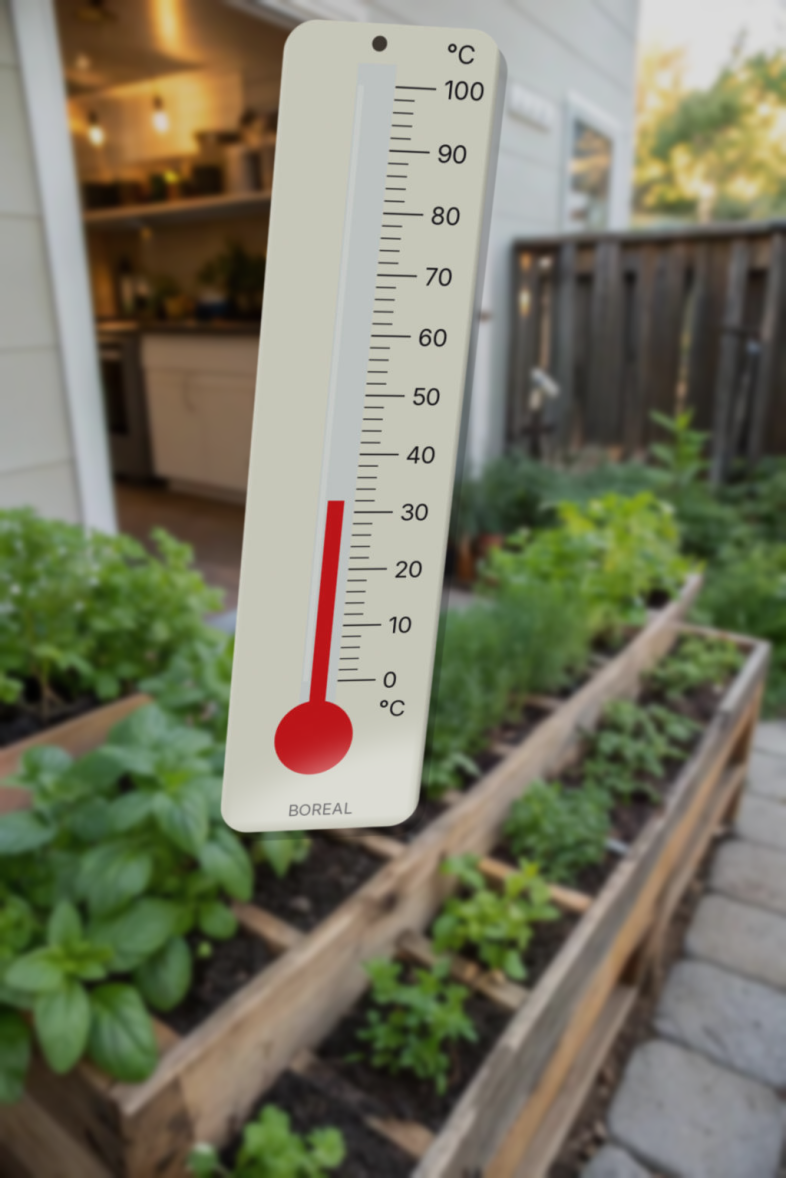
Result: 32 (°C)
